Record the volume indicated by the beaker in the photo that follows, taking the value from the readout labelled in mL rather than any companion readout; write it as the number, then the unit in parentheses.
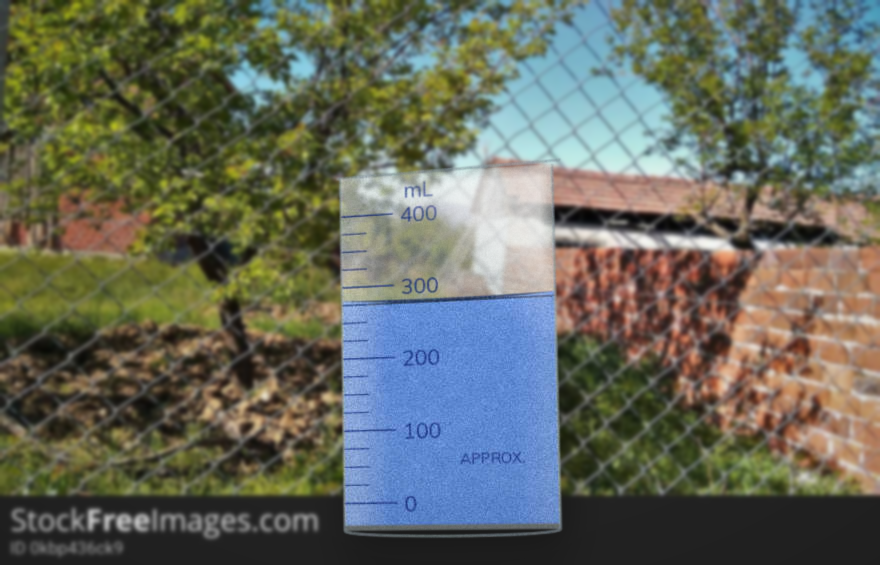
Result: 275 (mL)
